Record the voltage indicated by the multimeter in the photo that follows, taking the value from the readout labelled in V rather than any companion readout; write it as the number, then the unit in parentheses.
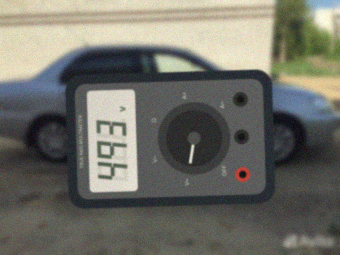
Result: 493 (V)
